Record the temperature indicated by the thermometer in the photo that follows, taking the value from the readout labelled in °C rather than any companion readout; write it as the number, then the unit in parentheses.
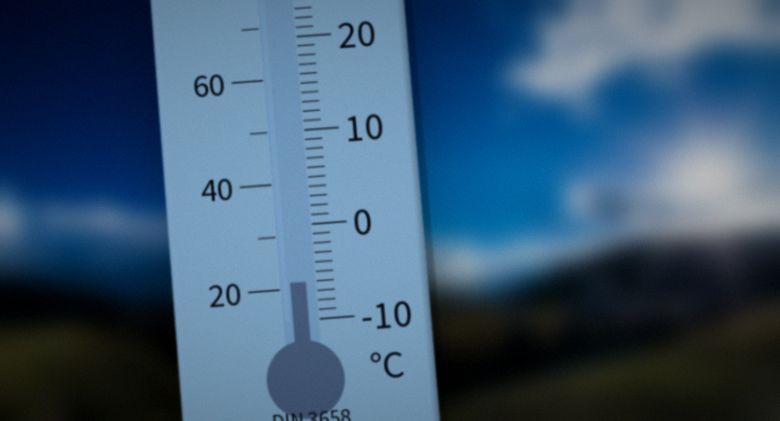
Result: -6 (°C)
